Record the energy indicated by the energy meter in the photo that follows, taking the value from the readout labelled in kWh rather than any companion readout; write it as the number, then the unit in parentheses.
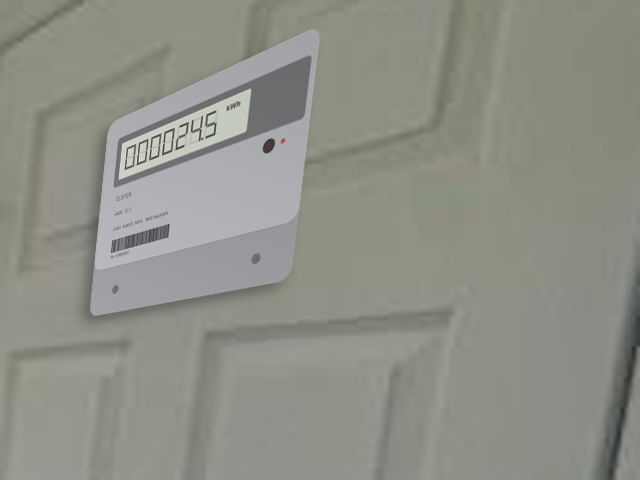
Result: 24.5 (kWh)
